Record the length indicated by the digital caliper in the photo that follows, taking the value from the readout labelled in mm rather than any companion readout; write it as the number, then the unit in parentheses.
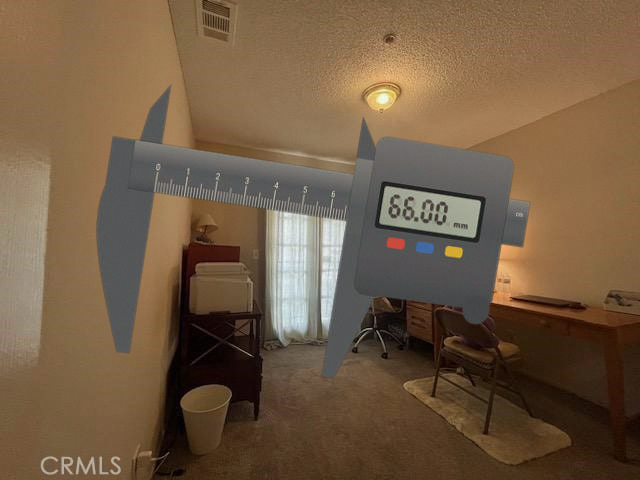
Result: 66.00 (mm)
